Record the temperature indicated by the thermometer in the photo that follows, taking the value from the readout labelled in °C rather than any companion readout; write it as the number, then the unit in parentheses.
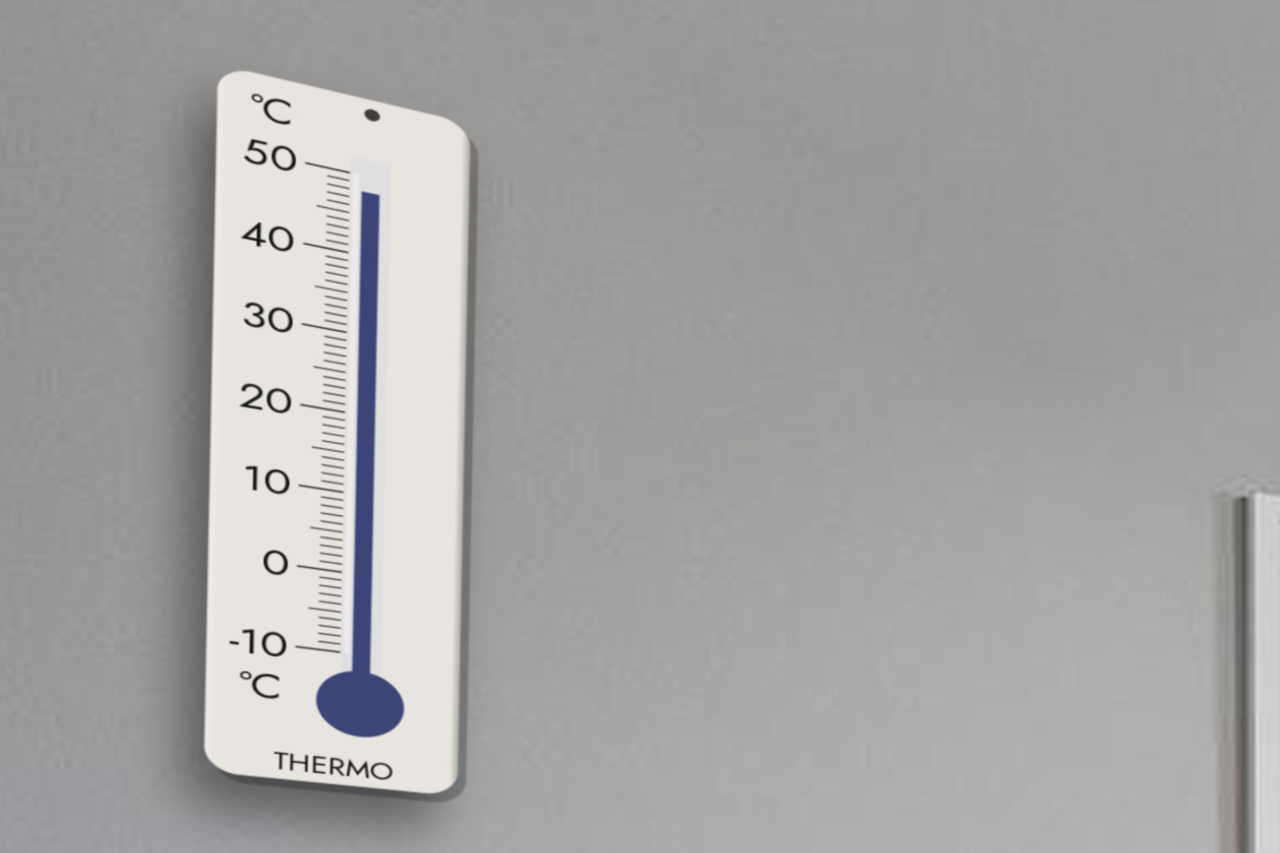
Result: 48 (°C)
